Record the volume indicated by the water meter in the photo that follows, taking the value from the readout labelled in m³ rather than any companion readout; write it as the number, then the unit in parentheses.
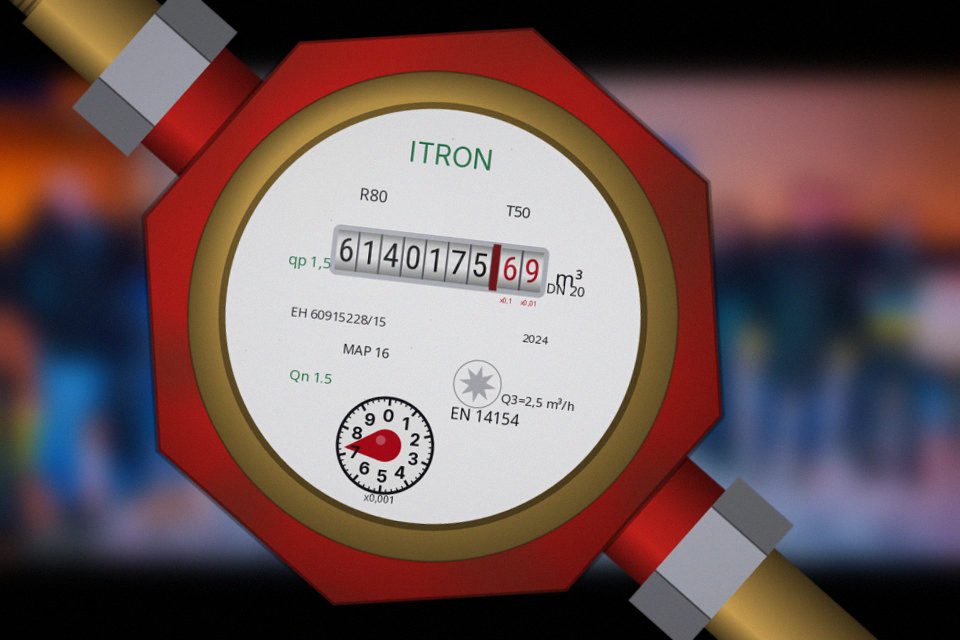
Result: 6140175.697 (m³)
